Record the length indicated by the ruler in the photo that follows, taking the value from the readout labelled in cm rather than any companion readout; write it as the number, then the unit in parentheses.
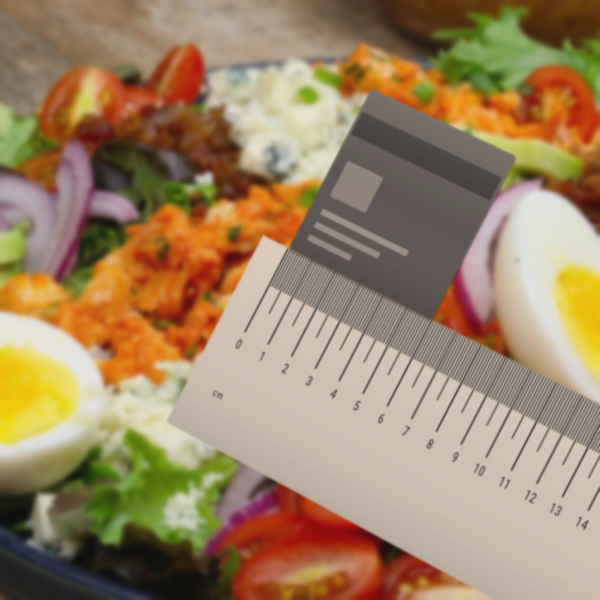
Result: 6 (cm)
